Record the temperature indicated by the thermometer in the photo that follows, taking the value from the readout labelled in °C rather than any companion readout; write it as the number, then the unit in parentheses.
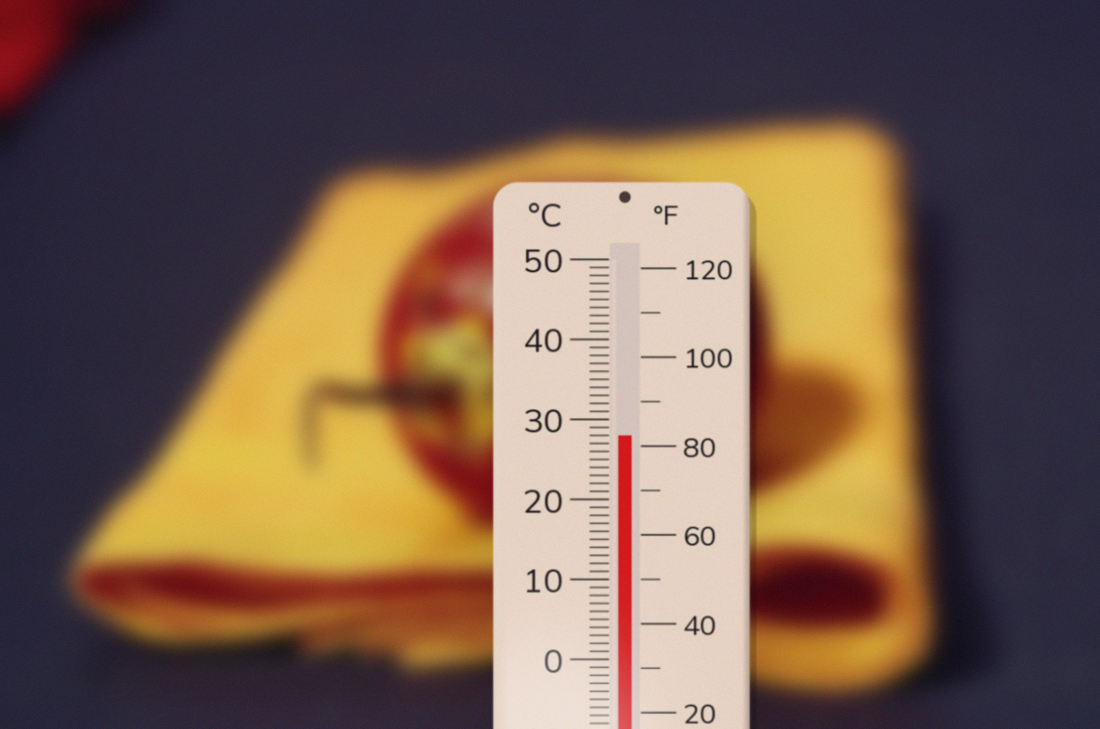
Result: 28 (°C)
